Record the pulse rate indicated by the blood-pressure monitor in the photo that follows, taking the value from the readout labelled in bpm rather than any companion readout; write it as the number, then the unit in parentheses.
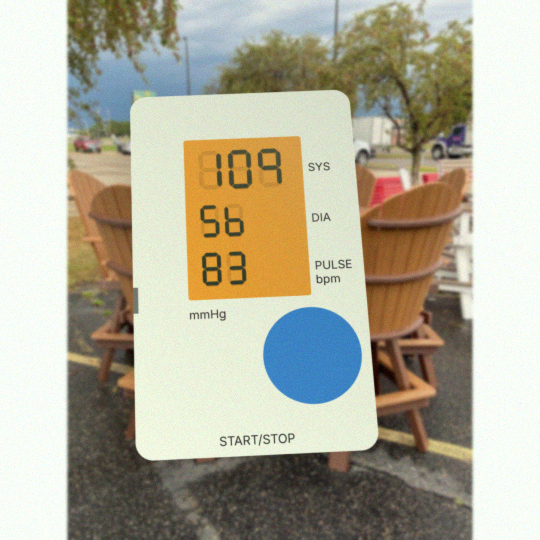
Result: 83 (bpm)
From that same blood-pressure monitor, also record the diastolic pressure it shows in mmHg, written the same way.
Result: 56 (mmHg)
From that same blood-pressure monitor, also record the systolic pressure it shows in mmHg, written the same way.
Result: 109 (mmHg)
